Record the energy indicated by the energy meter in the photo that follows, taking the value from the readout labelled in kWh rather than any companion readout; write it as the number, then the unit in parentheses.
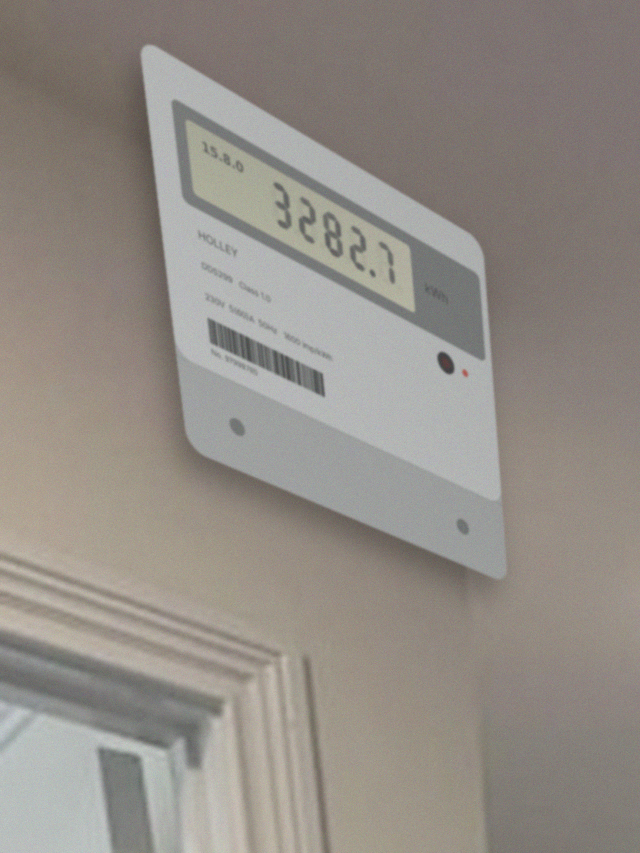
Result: 3282.7 (kWh)
